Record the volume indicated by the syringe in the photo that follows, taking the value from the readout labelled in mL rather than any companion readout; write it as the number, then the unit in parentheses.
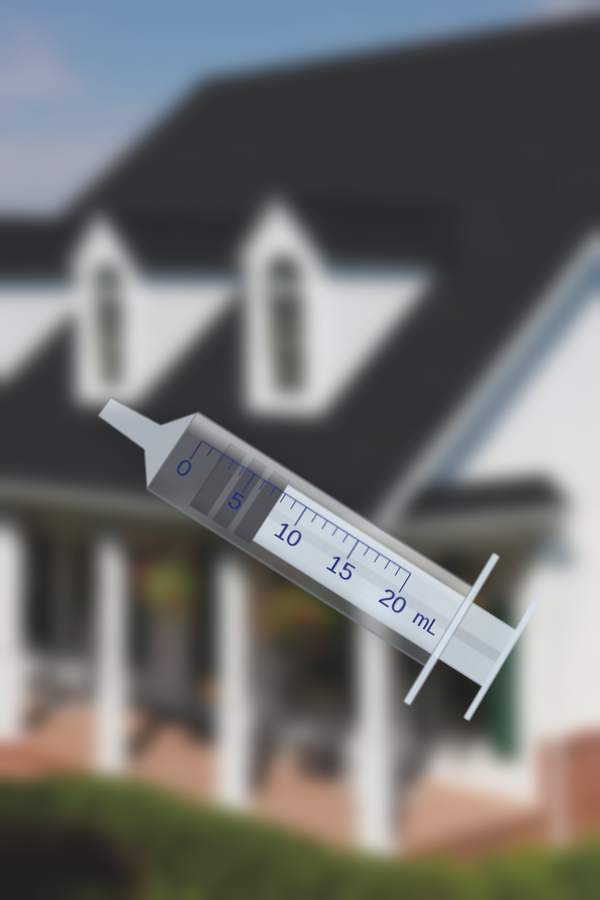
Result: 2 (mL)
